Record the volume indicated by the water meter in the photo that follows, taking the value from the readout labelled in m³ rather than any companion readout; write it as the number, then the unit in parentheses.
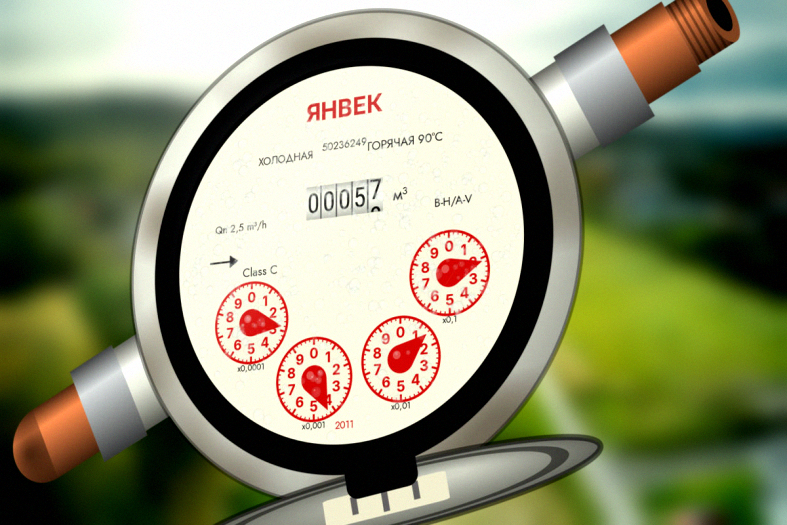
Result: 57.2142 (m³)
